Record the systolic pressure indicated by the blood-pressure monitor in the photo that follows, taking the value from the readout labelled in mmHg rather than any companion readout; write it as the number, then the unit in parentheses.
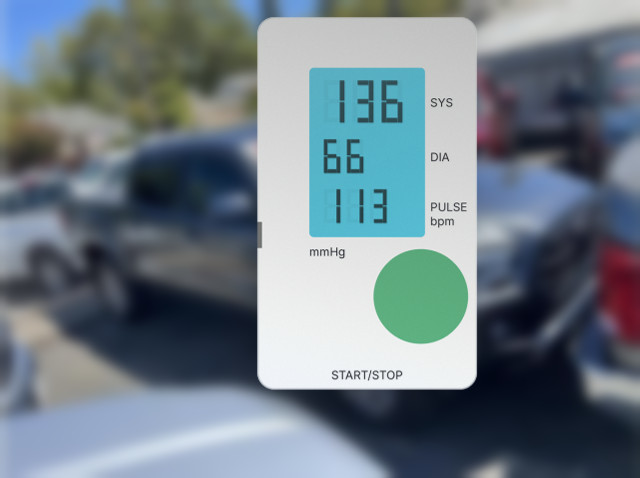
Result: 136 (mmHg)
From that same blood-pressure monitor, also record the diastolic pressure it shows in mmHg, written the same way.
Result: 66 (mmHg)
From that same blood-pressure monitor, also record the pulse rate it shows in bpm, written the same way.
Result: 113 (bpm)
